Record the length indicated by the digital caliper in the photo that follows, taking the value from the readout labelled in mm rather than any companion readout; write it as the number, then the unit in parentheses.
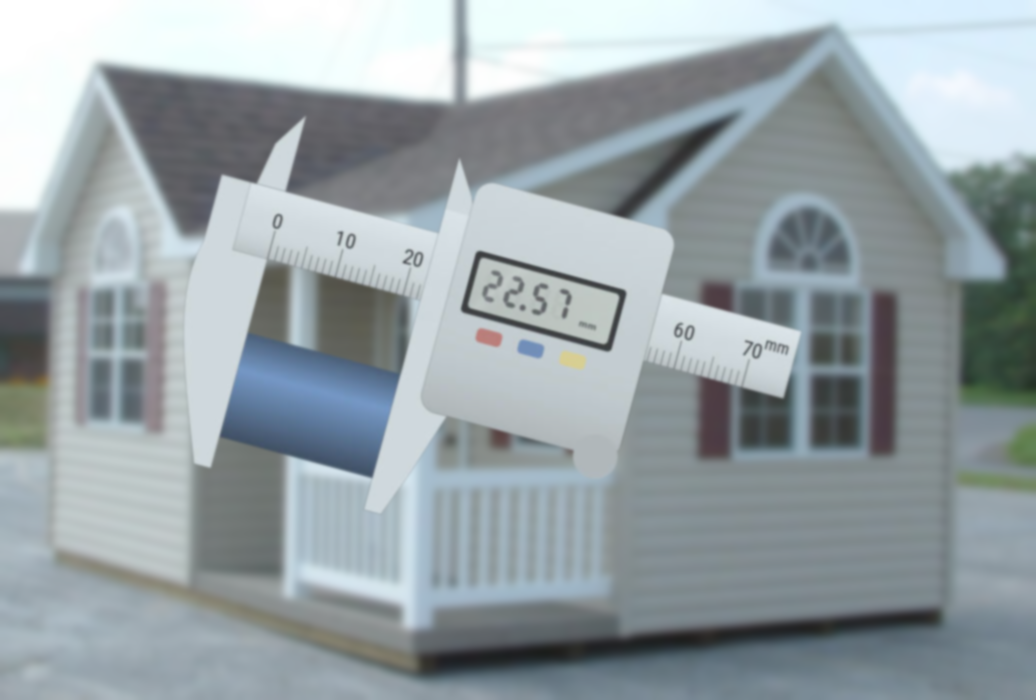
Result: 22.57 (mm)
